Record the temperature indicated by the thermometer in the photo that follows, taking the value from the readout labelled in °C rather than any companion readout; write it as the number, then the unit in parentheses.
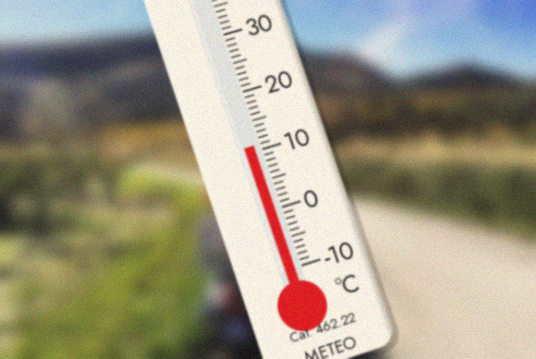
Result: 11 (°C)
